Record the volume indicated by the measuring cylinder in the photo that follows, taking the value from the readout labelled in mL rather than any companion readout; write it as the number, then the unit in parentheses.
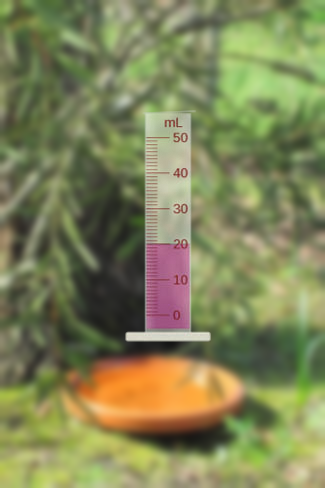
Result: 20 (mL)
